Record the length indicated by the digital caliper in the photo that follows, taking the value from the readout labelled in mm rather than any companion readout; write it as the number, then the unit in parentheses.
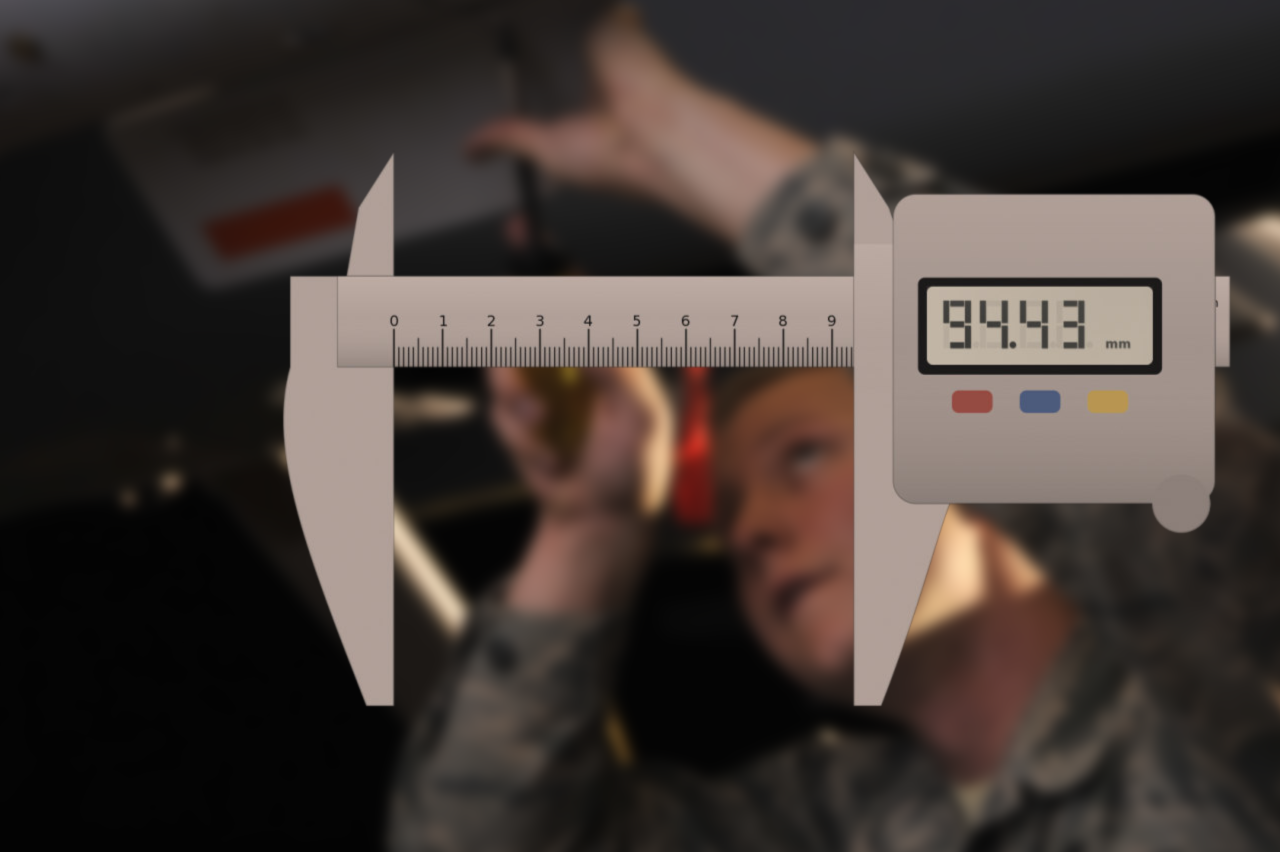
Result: 94.43 (mm)
